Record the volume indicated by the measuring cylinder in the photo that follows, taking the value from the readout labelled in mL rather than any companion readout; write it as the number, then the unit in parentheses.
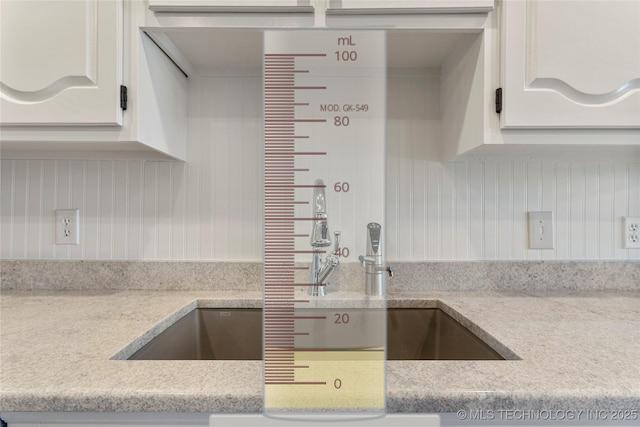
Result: 10 (mL)
